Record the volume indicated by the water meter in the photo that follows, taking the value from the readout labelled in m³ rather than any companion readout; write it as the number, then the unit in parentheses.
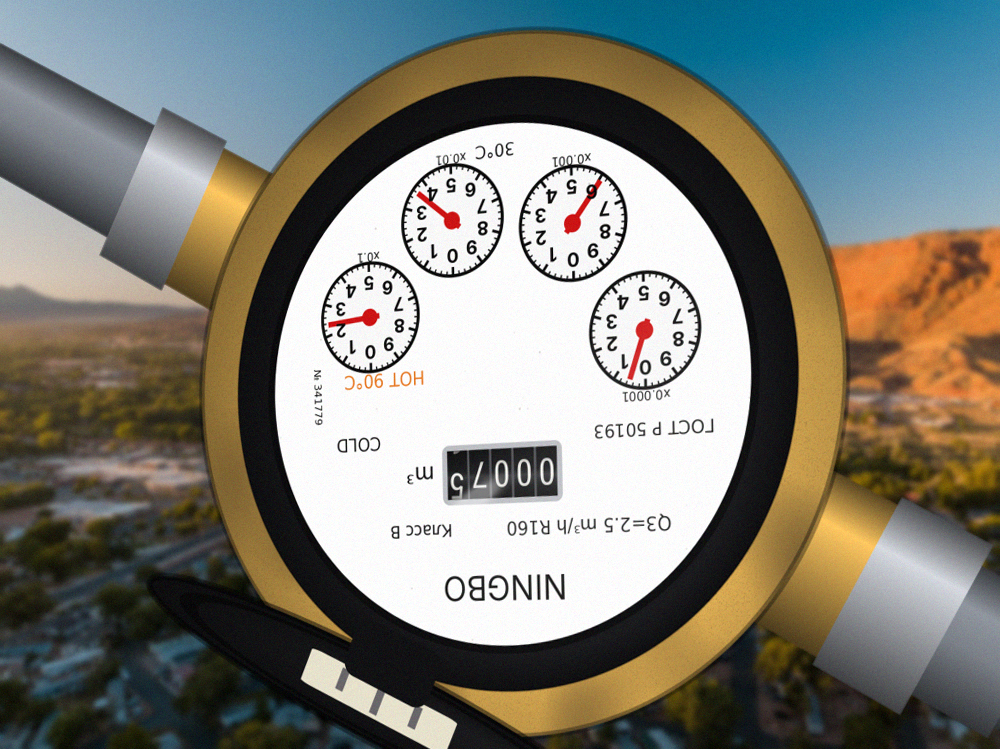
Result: 75.2360 (m³)
